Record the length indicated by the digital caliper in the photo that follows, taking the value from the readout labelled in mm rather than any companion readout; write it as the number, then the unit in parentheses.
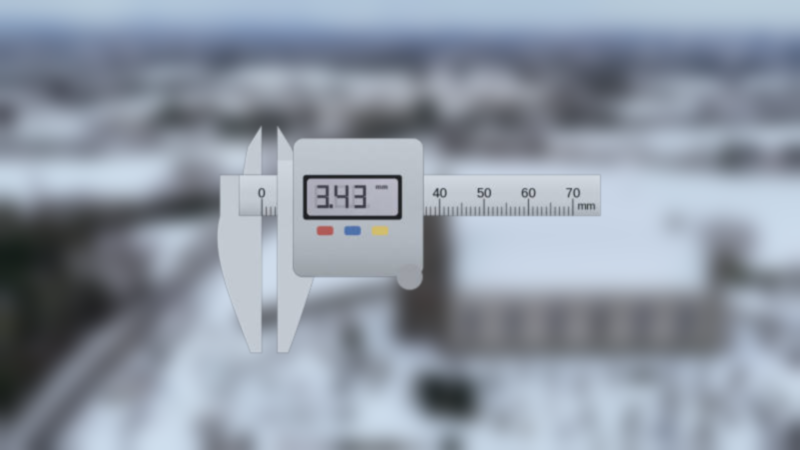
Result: 3.43 (mm)
